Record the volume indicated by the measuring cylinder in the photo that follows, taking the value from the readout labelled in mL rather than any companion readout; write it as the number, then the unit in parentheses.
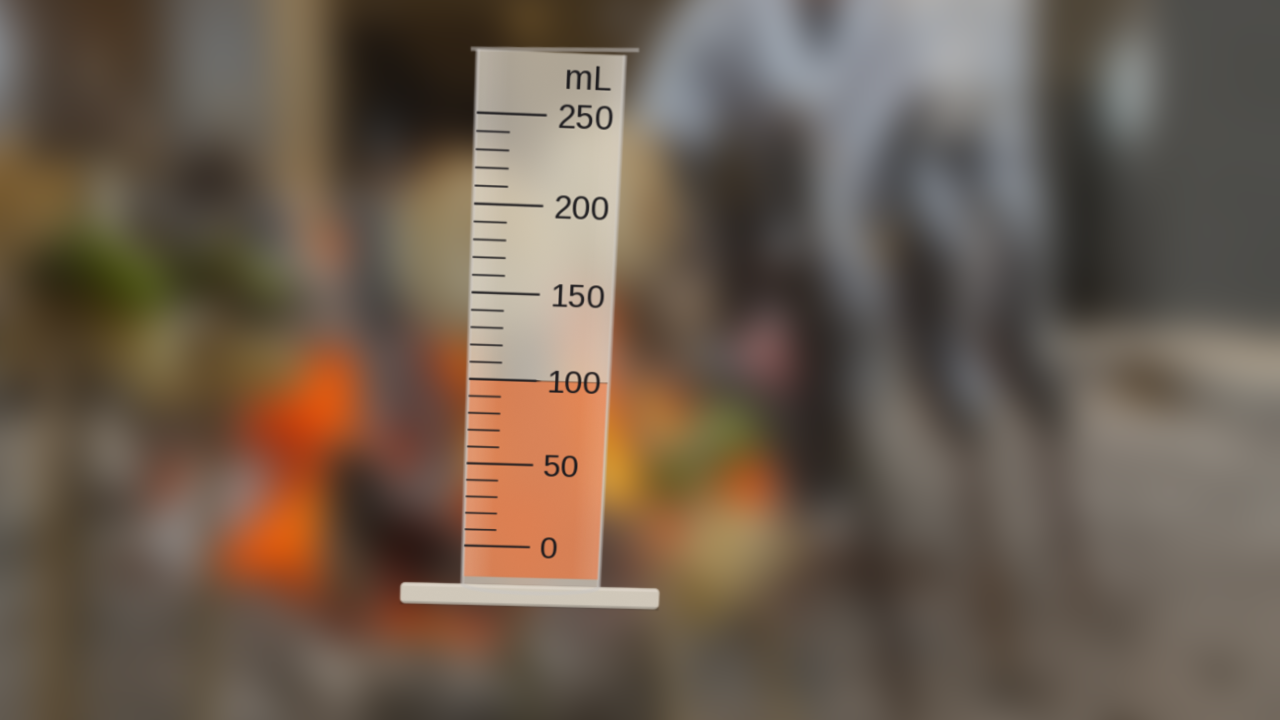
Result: 100 (mL)
